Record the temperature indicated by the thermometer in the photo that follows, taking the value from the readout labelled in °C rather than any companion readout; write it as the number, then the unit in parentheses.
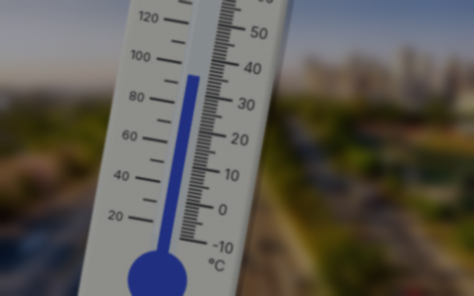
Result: 35 (°C)
